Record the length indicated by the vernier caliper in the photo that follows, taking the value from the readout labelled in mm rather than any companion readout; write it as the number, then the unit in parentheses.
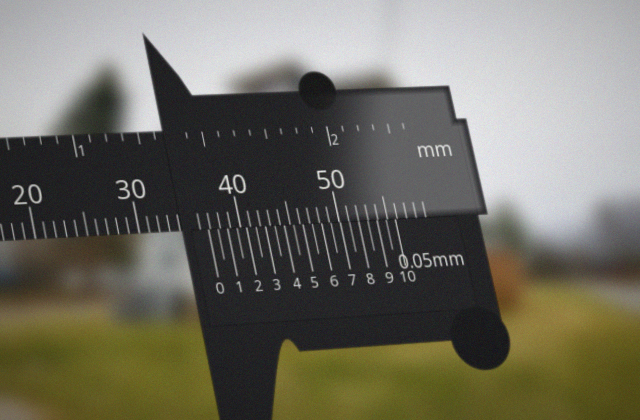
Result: 36.8 (mm)
